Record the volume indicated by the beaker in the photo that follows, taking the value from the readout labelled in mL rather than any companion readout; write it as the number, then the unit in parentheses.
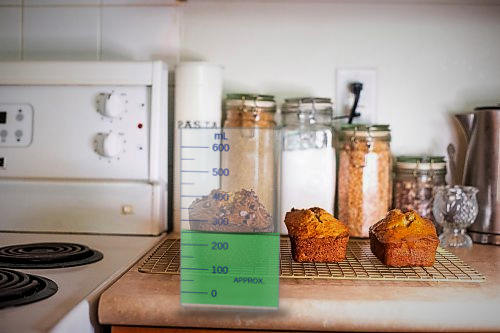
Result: 250 (mL)
